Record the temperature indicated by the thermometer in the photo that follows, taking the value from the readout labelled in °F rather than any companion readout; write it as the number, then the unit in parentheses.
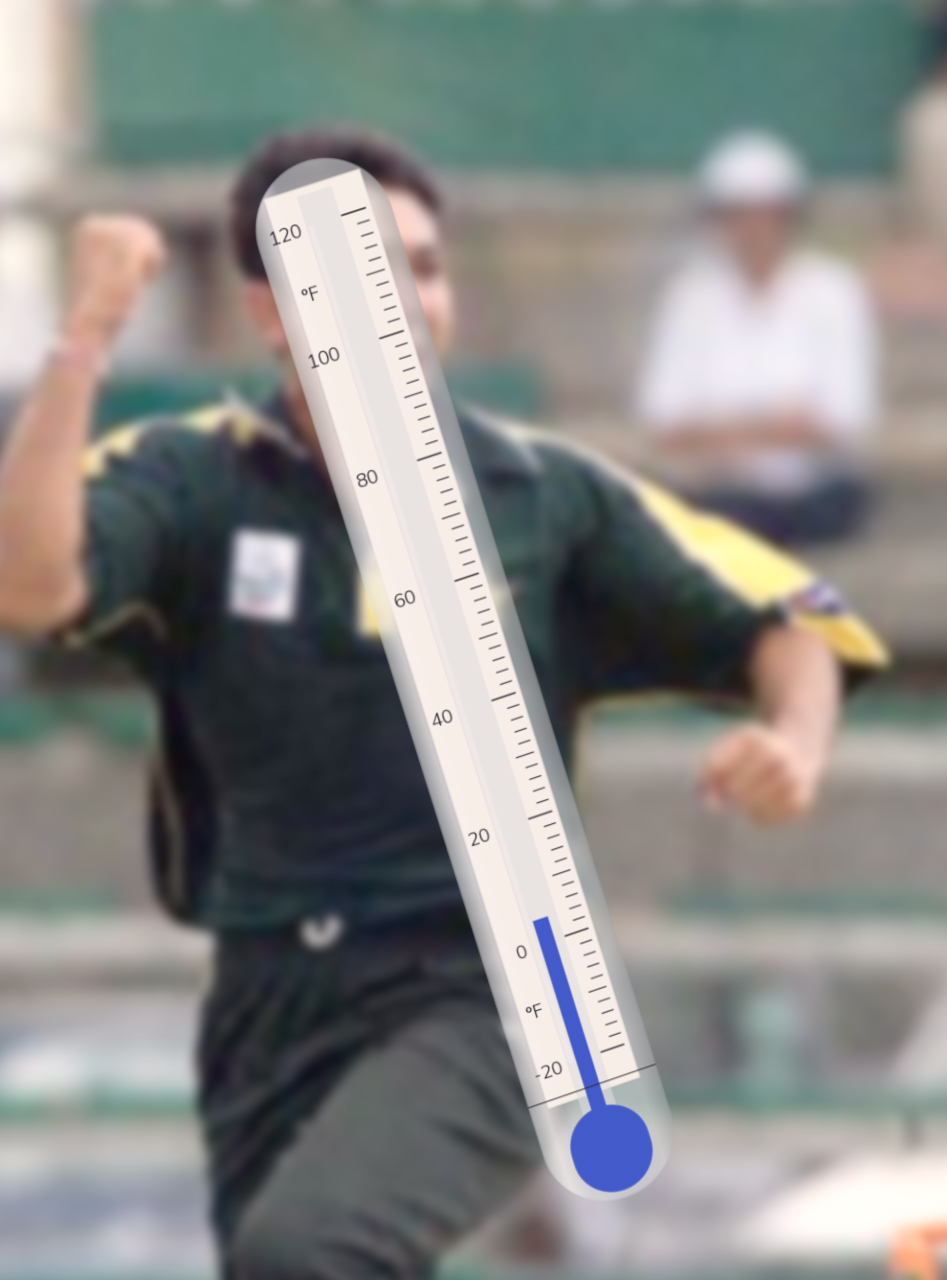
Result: 4 (°F)
